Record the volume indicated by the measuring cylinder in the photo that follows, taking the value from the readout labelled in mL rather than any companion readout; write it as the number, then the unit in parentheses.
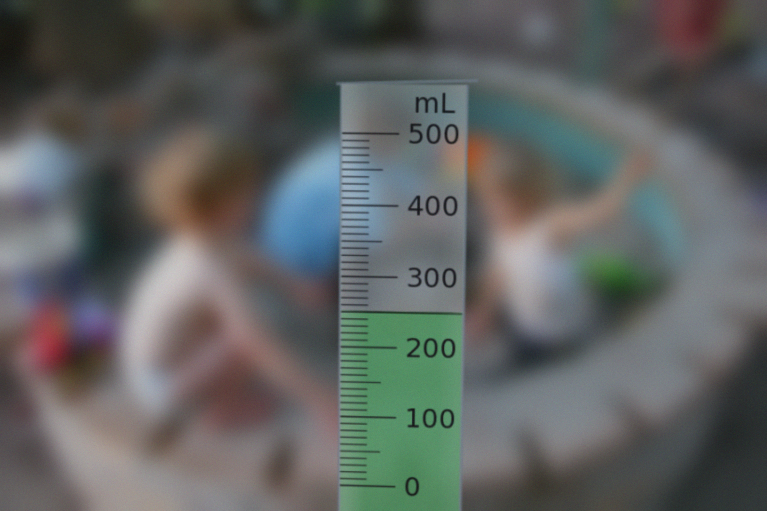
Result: 250 (mL)
